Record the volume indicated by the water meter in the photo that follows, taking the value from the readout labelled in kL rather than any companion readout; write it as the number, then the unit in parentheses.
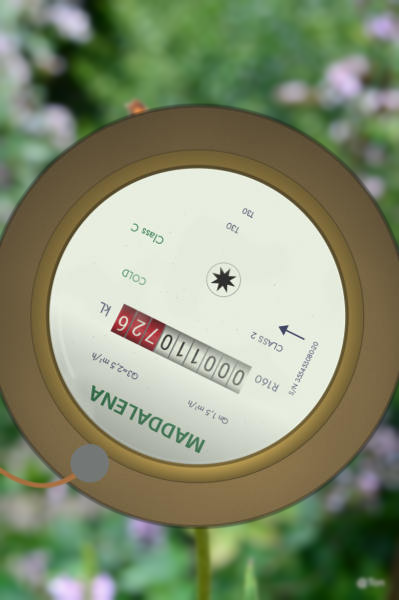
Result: 110.726 (kL)
